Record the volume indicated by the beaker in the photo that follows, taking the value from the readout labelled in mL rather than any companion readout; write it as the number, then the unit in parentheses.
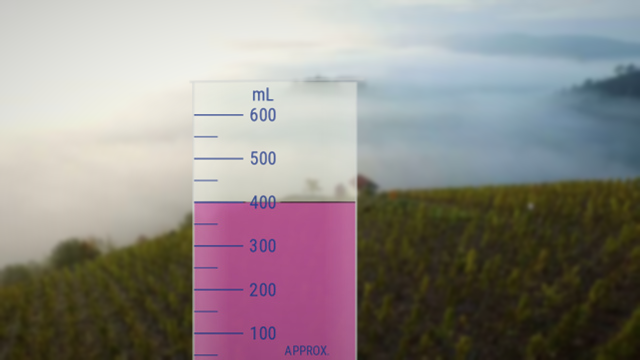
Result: 400 (mL)
